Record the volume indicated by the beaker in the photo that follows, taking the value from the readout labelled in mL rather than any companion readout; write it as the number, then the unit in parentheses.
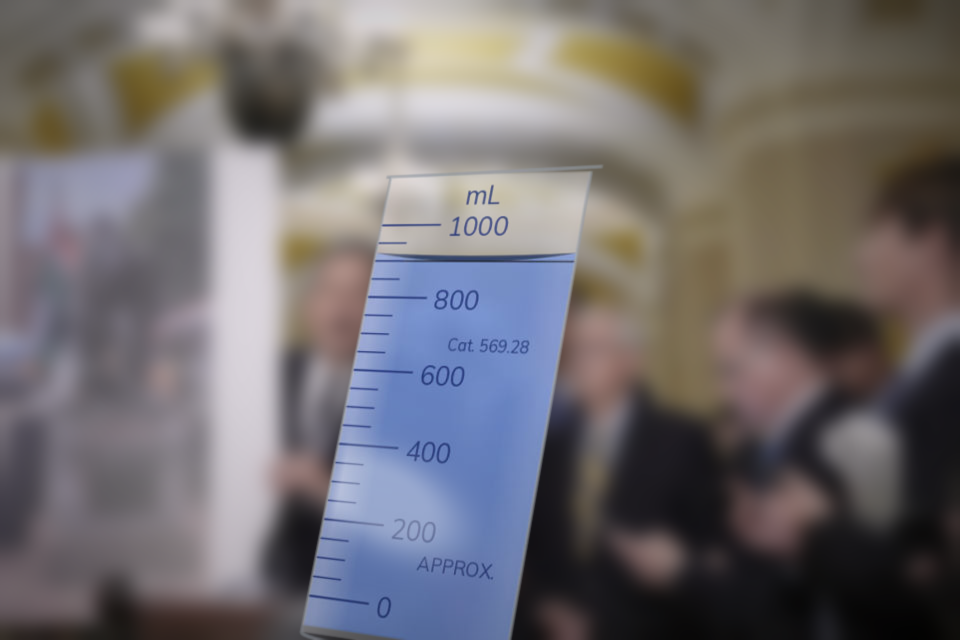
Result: 900 (mL)
